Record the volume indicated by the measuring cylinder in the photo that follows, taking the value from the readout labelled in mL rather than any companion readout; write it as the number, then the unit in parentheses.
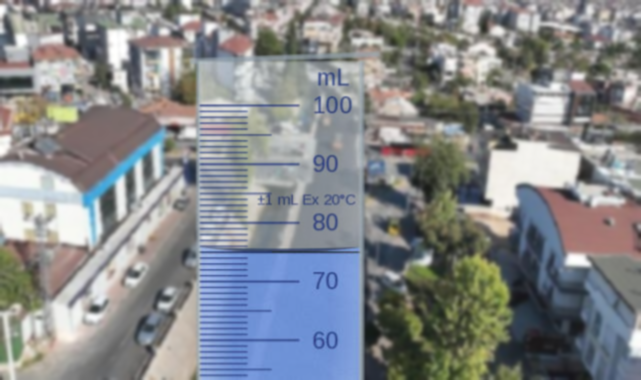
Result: 75 (mL)
